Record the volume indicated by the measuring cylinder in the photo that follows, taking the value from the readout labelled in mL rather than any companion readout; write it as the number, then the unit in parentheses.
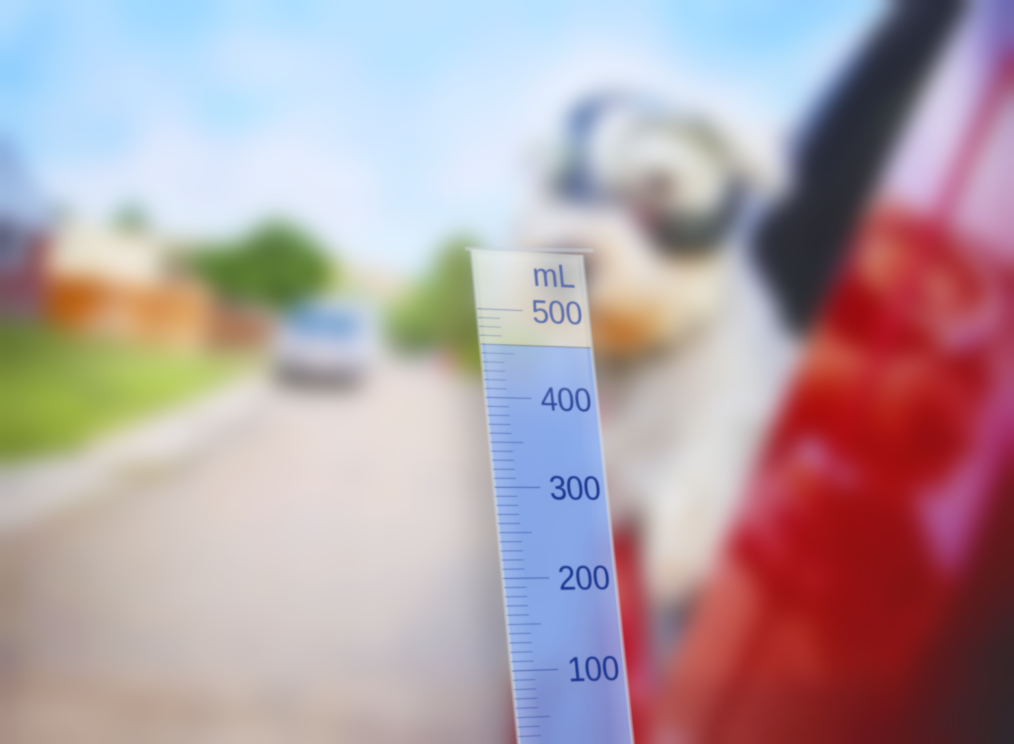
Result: 460 (mL)
